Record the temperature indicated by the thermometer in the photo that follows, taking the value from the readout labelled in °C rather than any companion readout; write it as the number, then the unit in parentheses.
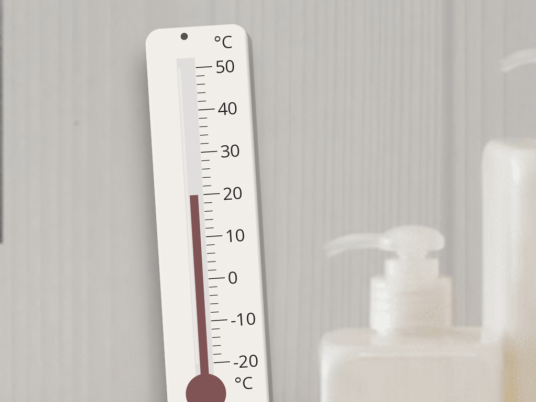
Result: 20 (°C)
